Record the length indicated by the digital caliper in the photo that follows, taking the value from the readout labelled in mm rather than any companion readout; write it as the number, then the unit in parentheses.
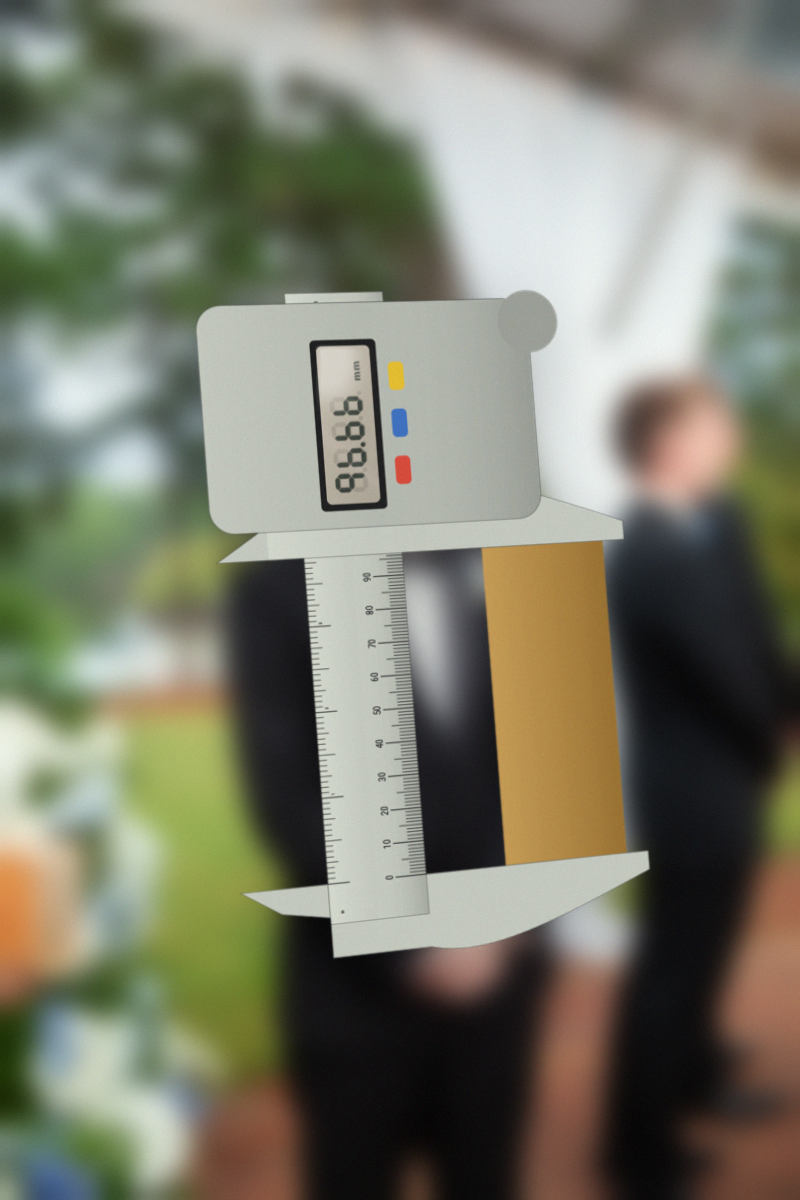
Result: 96.66 (mm)
